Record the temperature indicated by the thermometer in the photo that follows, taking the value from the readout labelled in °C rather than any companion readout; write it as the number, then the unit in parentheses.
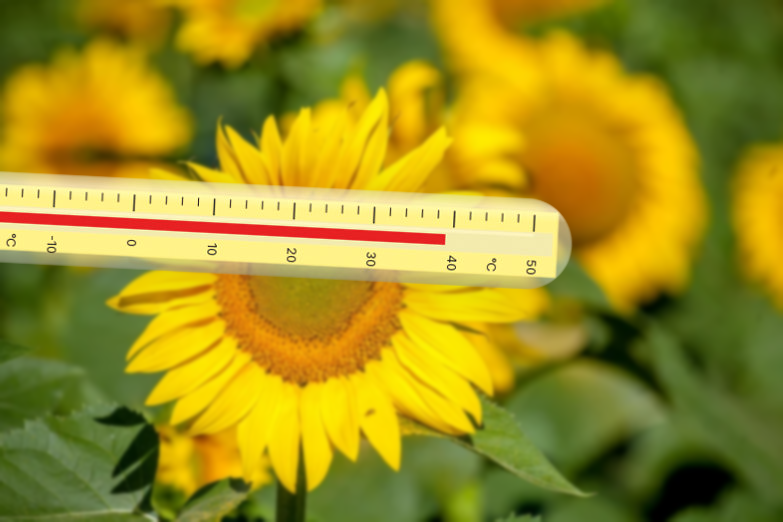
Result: 39 (°C)
